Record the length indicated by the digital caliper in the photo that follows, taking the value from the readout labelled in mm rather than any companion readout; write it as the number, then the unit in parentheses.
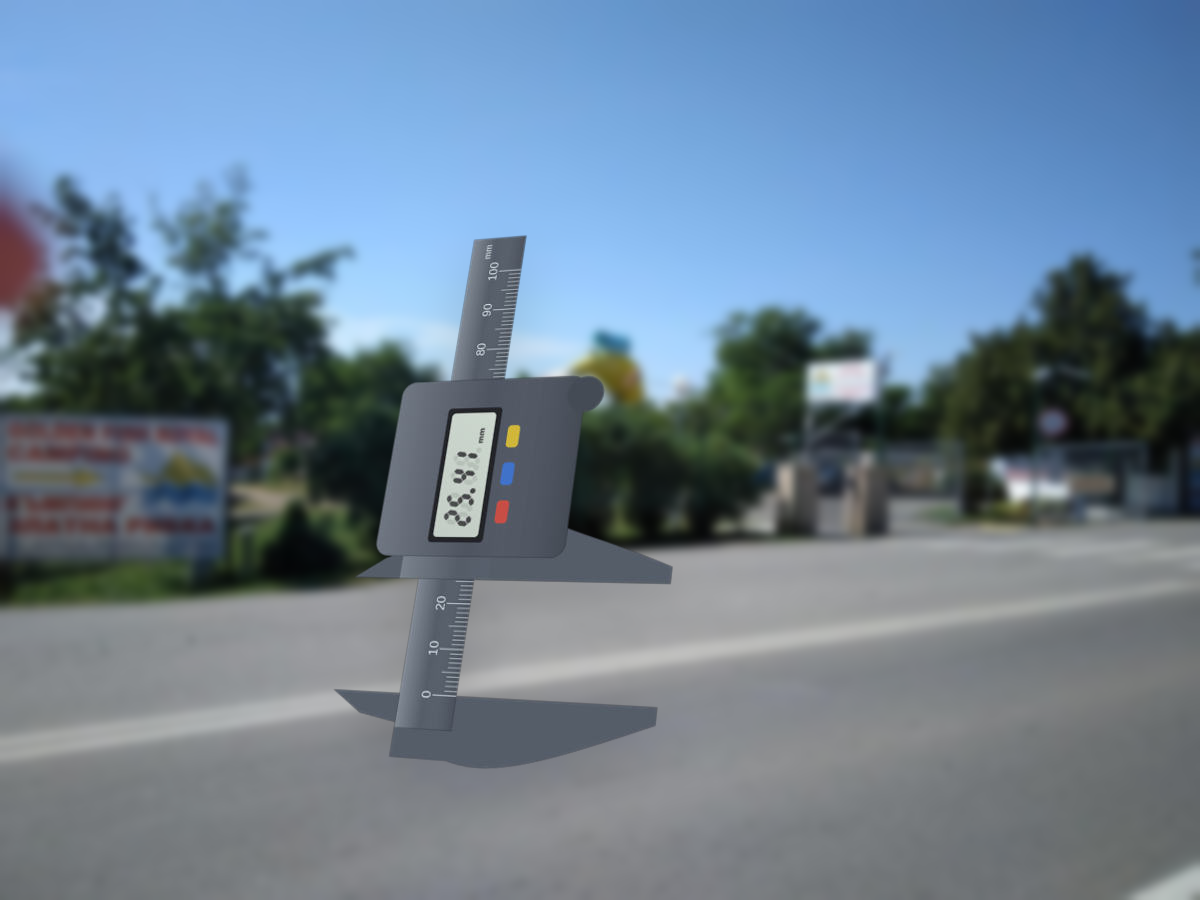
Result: 25.41 (mm)
